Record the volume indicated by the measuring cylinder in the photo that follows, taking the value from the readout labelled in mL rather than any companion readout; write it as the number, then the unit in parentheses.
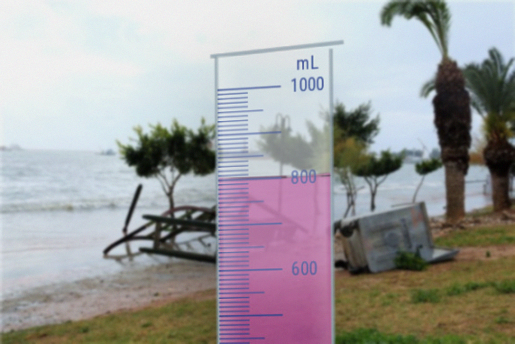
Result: 800 (mL)
